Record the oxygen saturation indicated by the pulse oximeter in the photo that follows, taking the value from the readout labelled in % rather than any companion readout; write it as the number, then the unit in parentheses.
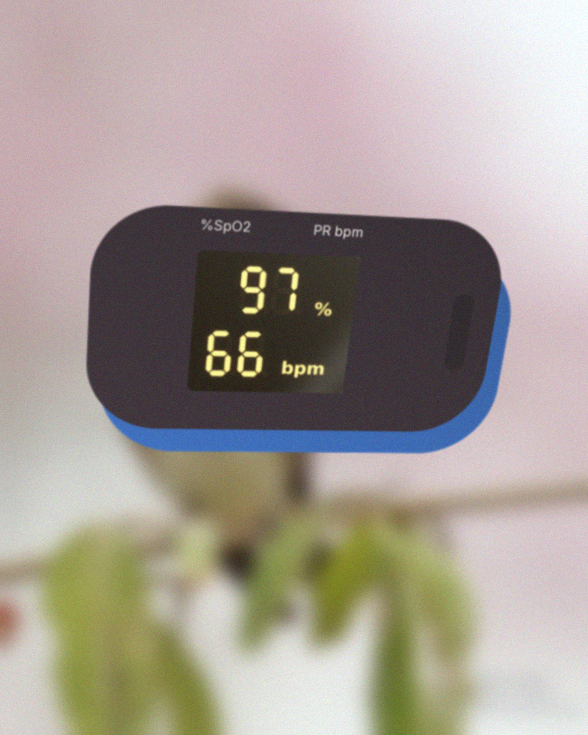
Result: 97 (%)
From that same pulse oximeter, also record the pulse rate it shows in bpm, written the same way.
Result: 66 (bpm)
